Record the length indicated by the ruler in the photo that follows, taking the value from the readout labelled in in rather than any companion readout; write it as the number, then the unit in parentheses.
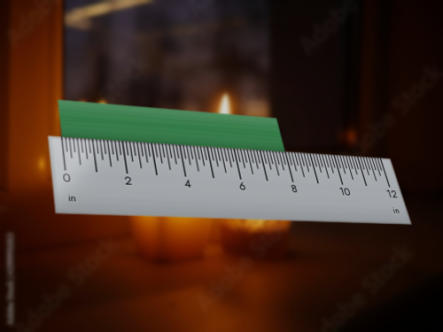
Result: 8 (in)
